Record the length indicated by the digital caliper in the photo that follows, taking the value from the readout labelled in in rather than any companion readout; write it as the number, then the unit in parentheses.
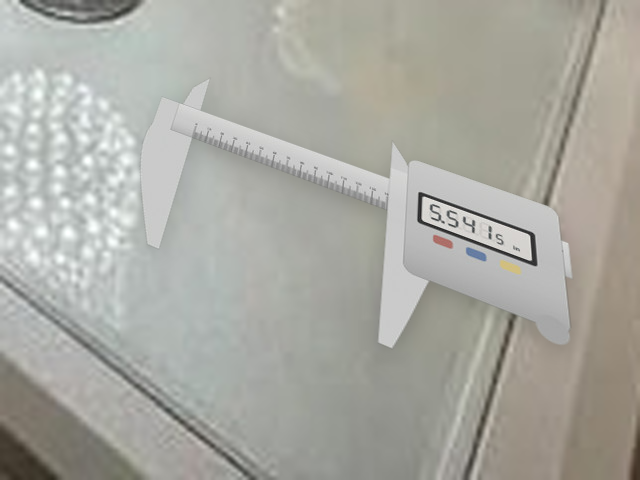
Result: 5.5415 (in)
